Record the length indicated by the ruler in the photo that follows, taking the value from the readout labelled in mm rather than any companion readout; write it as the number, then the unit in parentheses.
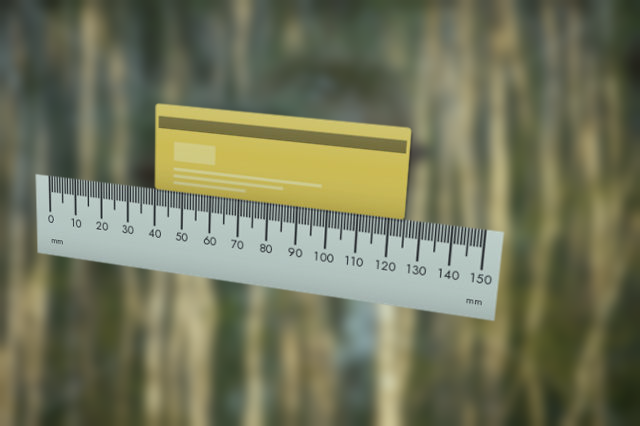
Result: 85 (mm)
